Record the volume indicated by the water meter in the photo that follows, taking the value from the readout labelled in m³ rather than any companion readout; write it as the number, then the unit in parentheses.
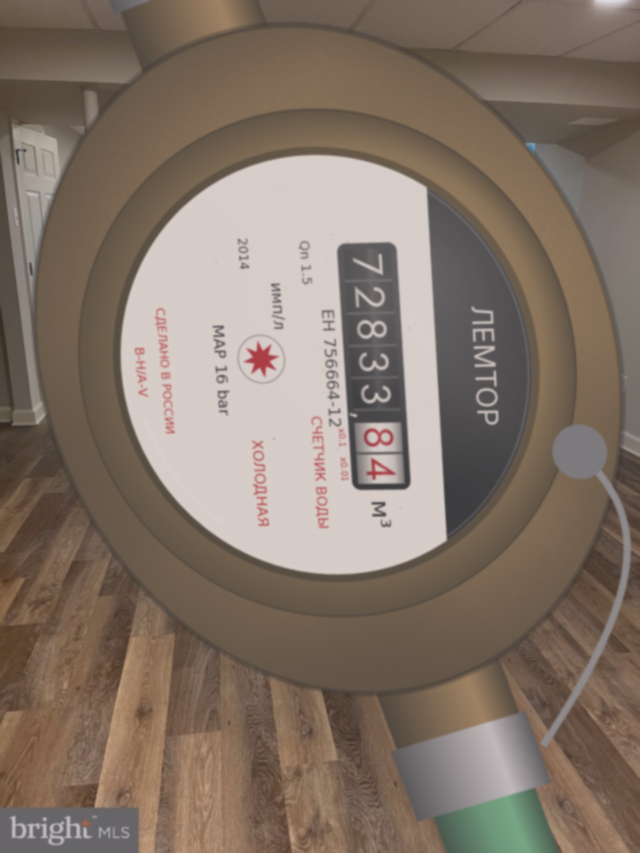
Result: 72833.84 (m³)
